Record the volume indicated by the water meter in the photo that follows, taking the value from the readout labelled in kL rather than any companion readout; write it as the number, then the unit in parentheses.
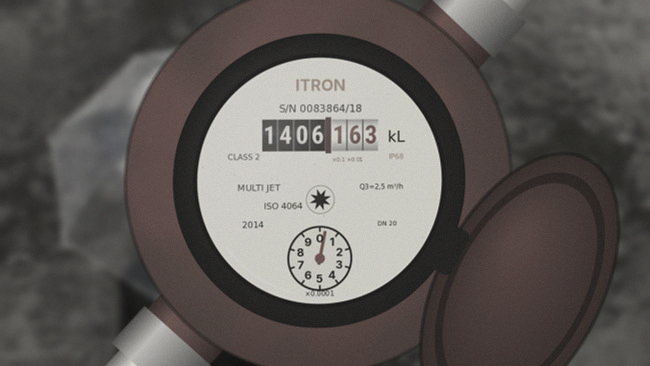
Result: 1406.1630 (kL)
